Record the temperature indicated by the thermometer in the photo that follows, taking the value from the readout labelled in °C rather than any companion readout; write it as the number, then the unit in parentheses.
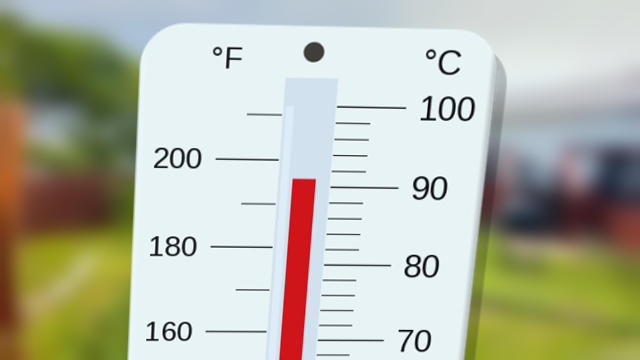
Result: 91 (°C)
